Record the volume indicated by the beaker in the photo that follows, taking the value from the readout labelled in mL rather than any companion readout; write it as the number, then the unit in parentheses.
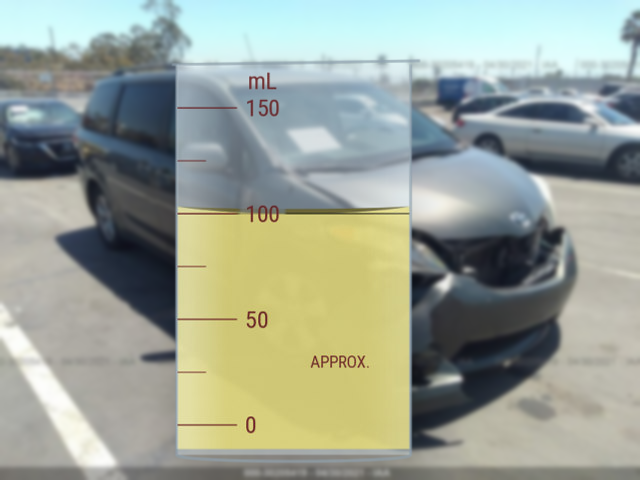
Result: 100 (mL)
